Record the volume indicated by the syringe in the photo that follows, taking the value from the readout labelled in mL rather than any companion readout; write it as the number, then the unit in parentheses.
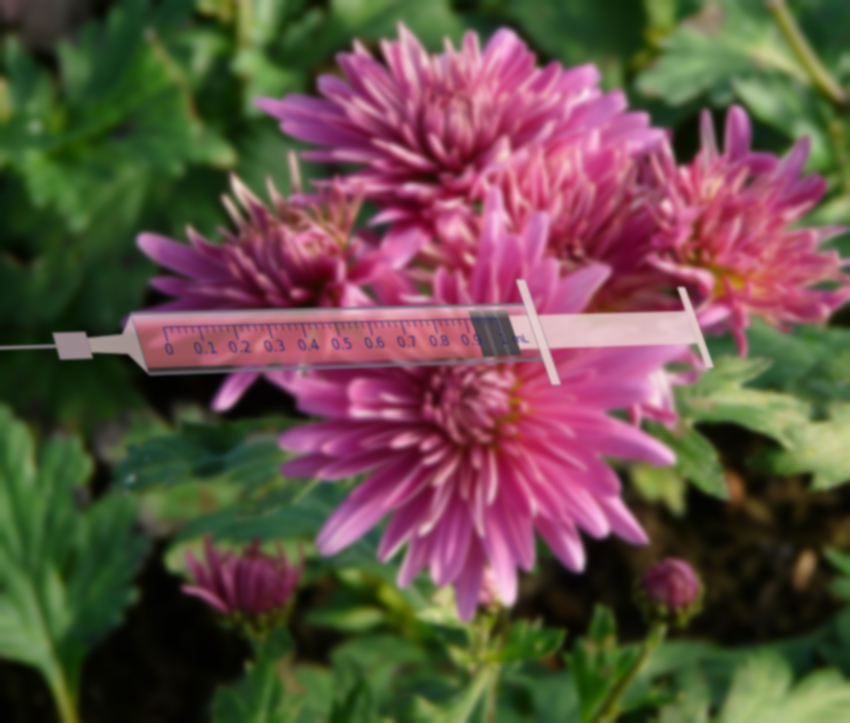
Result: 0.92 (mL)
